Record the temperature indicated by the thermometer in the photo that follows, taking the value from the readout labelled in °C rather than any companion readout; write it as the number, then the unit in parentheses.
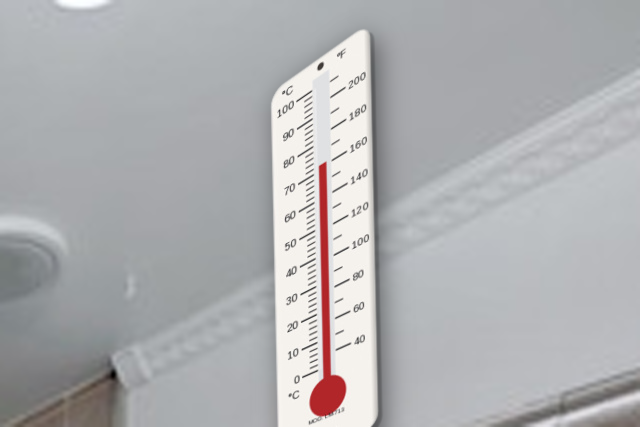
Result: 72 (°C)
